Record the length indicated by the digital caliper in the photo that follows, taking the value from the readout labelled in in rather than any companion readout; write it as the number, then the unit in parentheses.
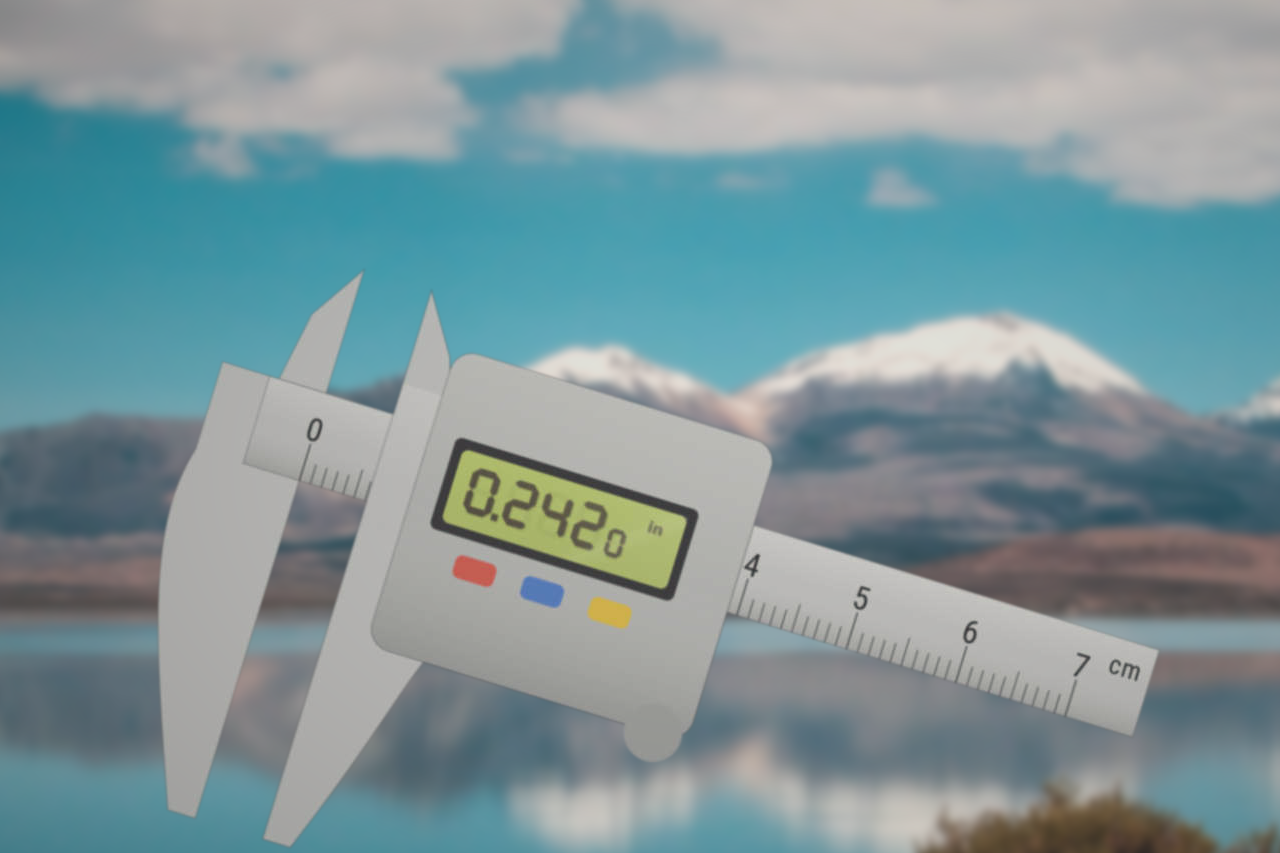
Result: 0.2420 (in)
